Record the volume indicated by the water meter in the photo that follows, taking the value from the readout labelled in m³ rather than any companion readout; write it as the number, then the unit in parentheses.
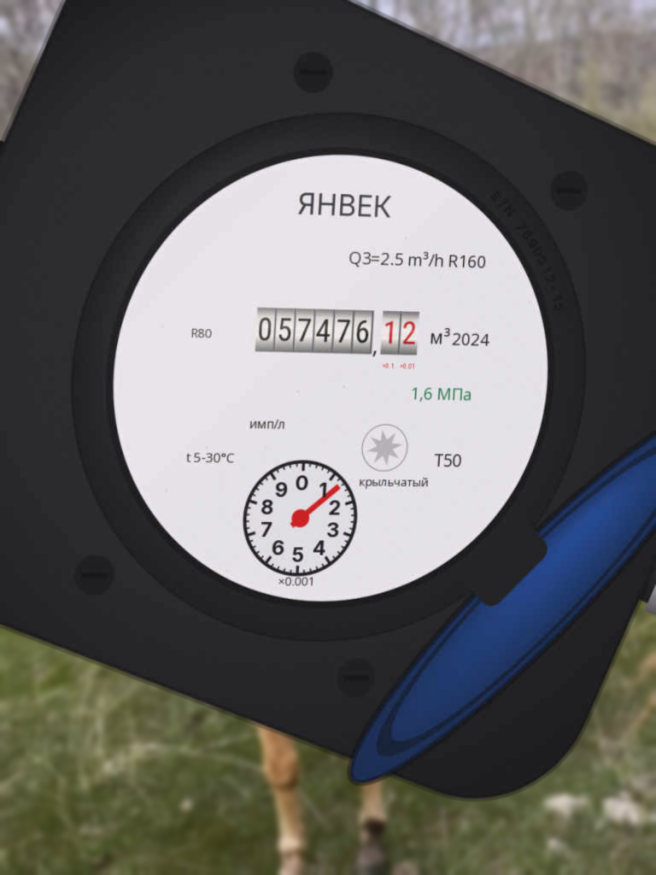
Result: 57476.121 (m³)
